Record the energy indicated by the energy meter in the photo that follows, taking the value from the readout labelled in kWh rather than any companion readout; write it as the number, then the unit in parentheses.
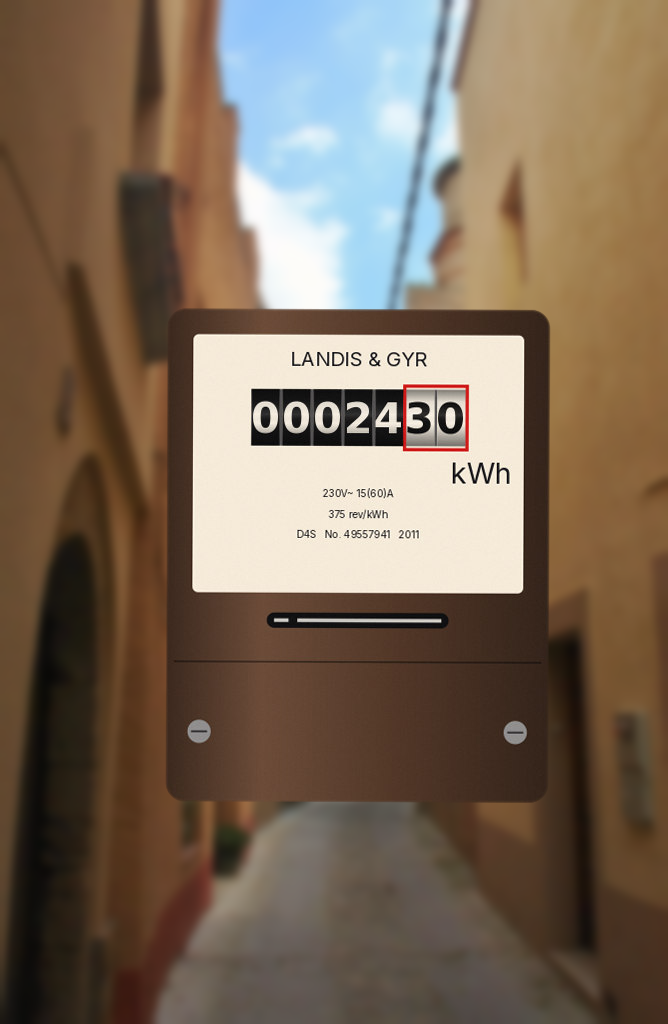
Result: 24.30 (kWh)
